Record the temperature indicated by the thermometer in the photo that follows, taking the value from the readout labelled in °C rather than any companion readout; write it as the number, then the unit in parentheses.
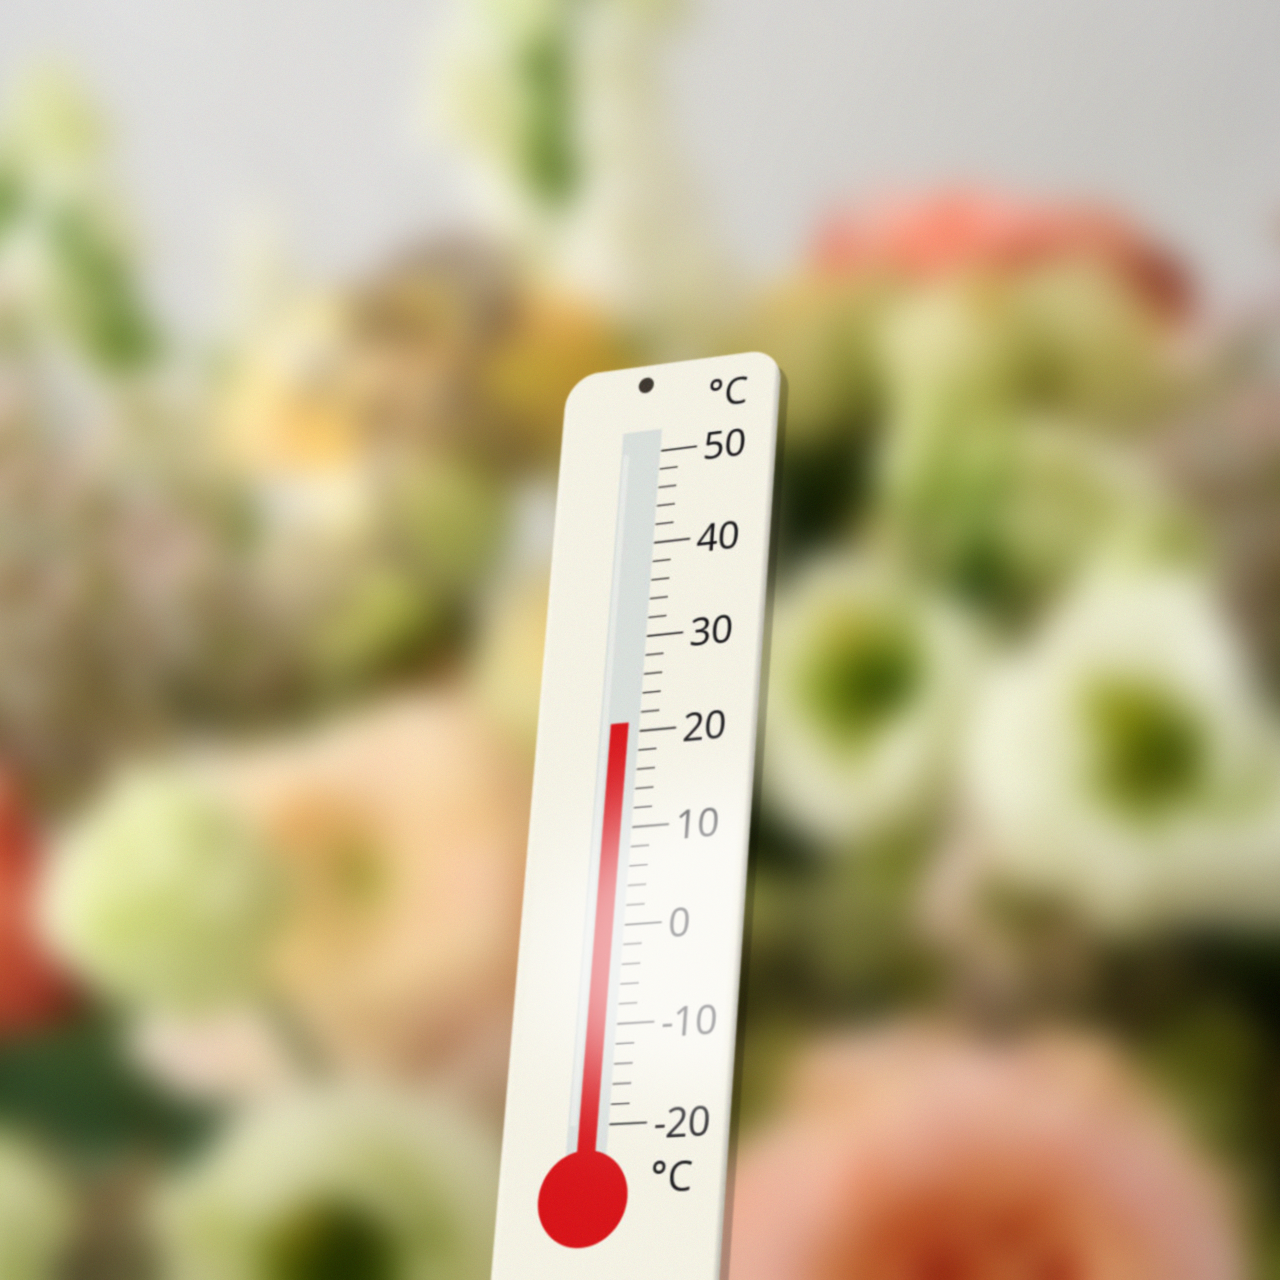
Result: 21 (°C)
